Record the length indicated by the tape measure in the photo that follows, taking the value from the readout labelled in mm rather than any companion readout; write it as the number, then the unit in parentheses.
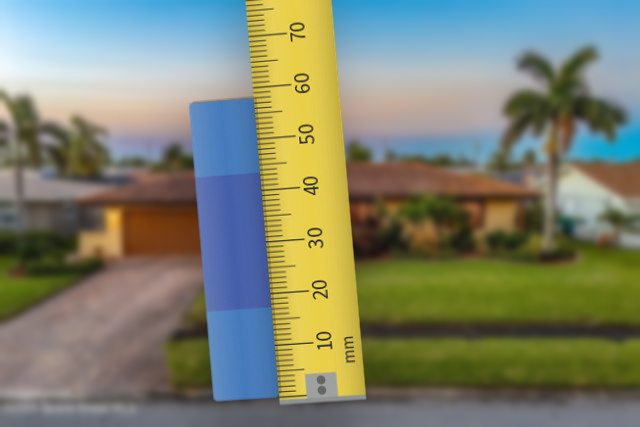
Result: 58 (mm)
